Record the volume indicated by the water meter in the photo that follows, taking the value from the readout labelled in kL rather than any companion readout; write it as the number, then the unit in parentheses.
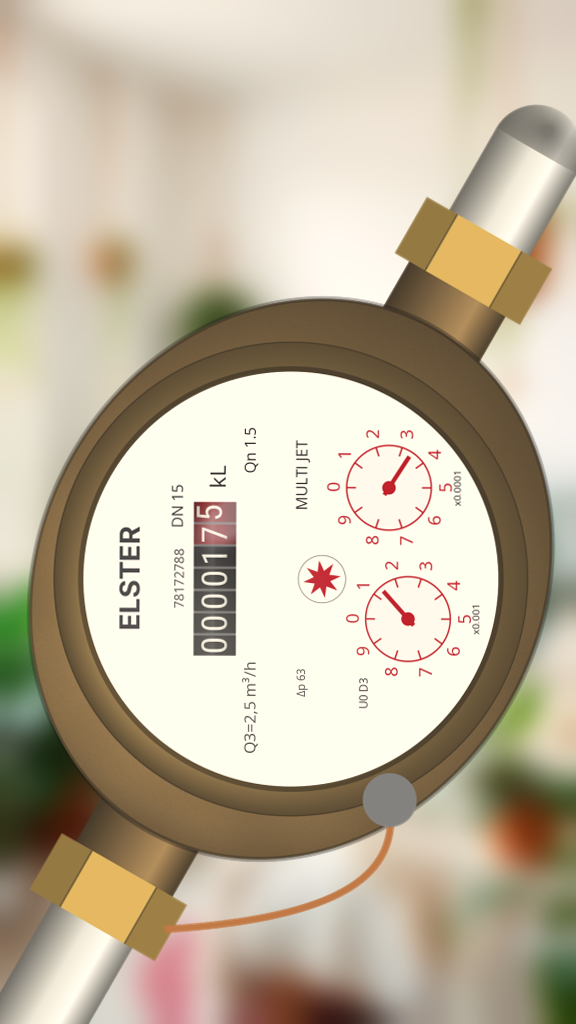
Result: 1.7513 (kL)
